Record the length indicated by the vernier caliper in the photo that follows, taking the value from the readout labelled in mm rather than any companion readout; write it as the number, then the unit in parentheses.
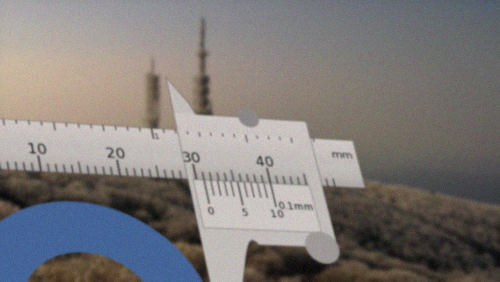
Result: 31.0 (mm)
